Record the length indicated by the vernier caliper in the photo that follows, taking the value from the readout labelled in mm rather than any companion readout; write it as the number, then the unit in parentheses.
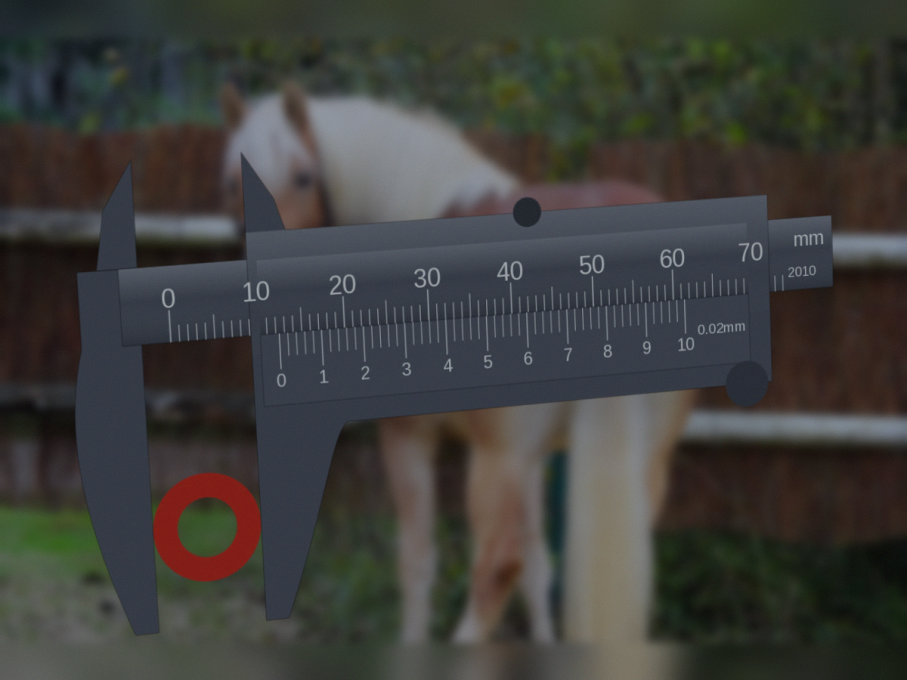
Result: 12.4 (mm)
